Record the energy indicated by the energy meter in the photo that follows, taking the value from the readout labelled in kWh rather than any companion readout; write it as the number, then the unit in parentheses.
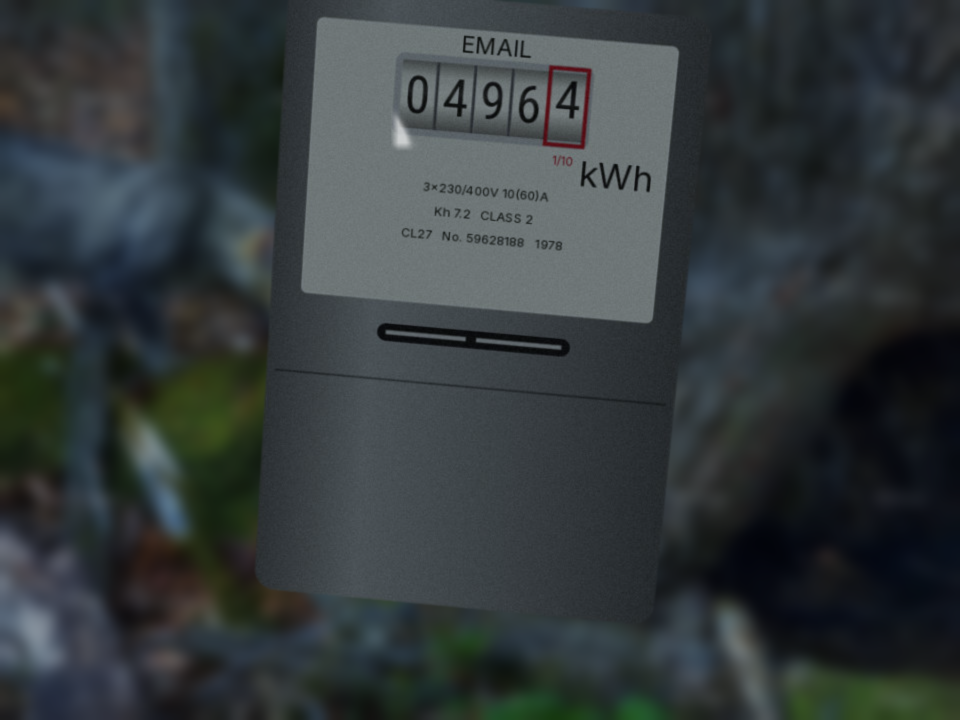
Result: 496.4 (kWh)
